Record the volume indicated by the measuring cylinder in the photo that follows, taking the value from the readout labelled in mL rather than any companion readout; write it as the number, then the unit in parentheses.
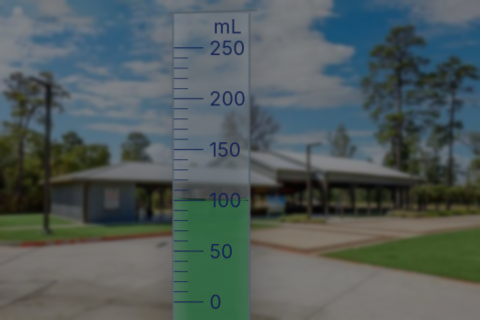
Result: 100 (mL)
